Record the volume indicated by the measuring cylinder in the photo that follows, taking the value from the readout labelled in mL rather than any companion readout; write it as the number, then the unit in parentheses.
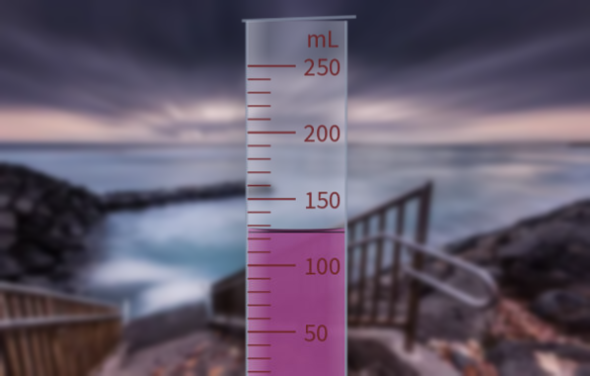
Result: 125 (mL)
